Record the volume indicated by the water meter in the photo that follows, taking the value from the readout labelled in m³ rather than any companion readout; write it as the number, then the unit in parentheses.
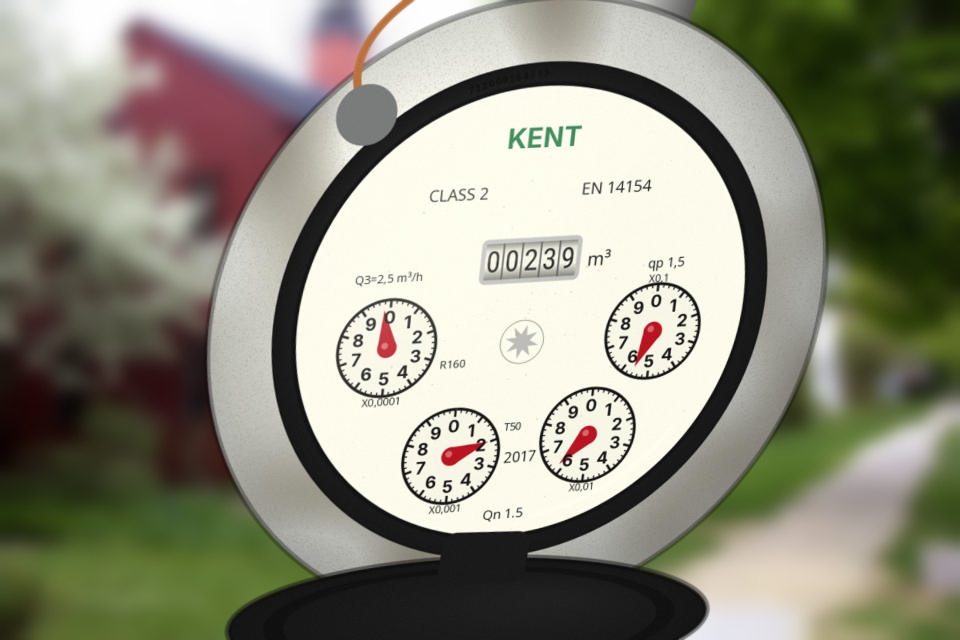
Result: 239.5619 (m³)
